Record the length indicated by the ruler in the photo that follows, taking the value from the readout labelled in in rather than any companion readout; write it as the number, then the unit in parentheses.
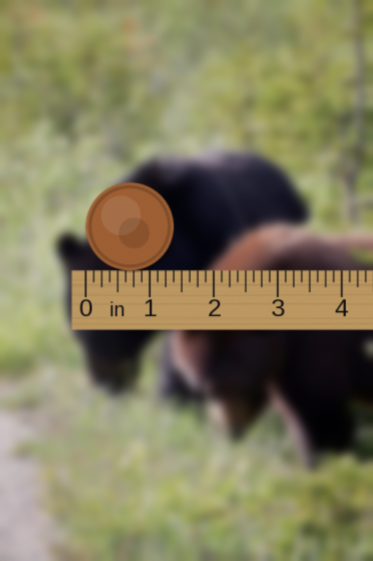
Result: 1.375 (in)
